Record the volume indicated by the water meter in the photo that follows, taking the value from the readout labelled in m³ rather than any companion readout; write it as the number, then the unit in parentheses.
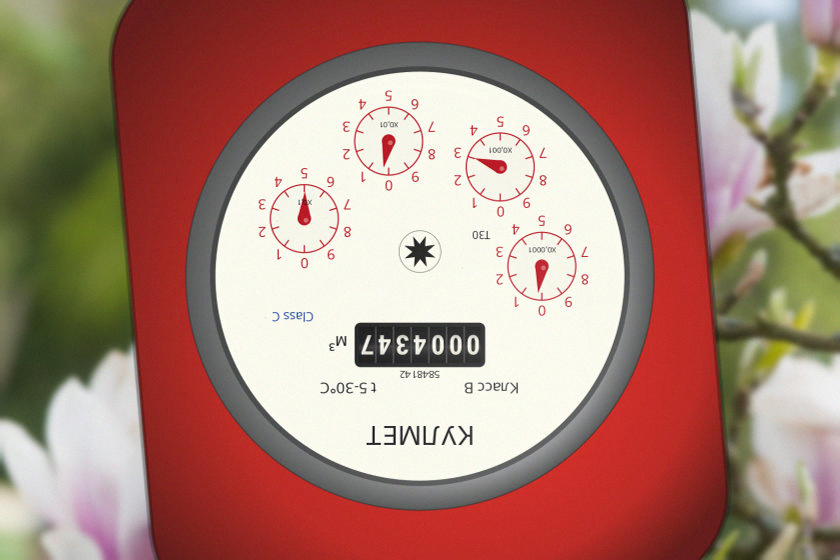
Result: 4347.5030 (m³)
